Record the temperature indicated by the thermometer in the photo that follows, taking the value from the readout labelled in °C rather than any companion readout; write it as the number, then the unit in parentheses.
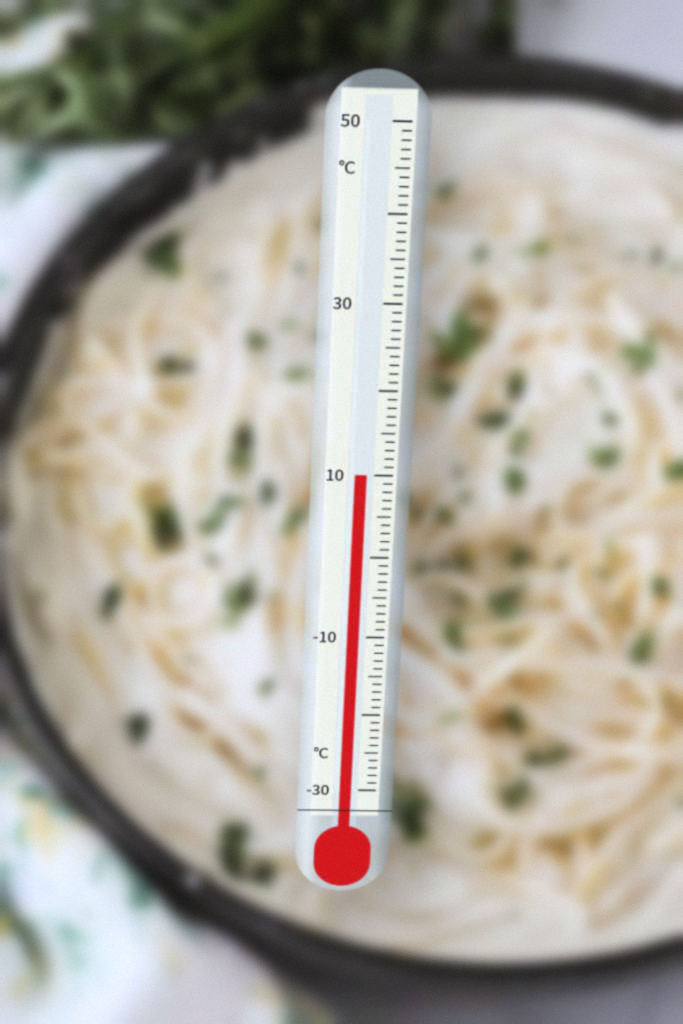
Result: 10 (°C)
